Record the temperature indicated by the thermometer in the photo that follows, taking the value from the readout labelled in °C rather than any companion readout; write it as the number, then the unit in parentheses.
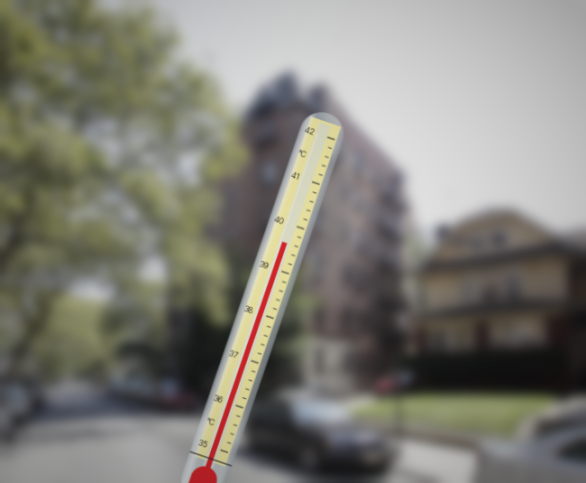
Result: 39.6 (°C)
